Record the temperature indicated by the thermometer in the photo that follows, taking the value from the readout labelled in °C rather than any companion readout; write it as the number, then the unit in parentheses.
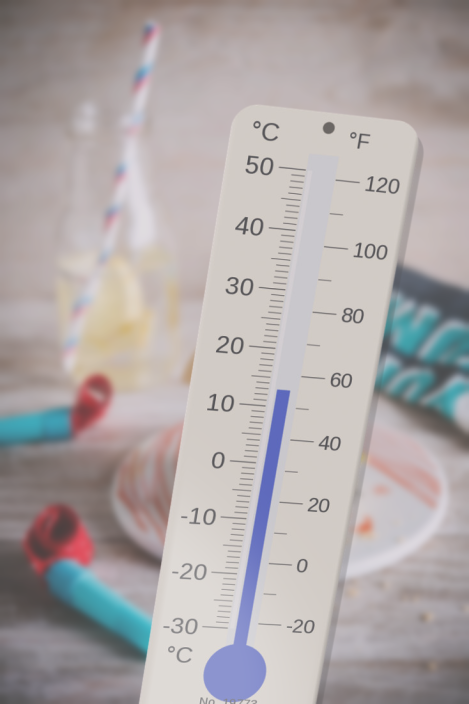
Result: 13 (°C)
